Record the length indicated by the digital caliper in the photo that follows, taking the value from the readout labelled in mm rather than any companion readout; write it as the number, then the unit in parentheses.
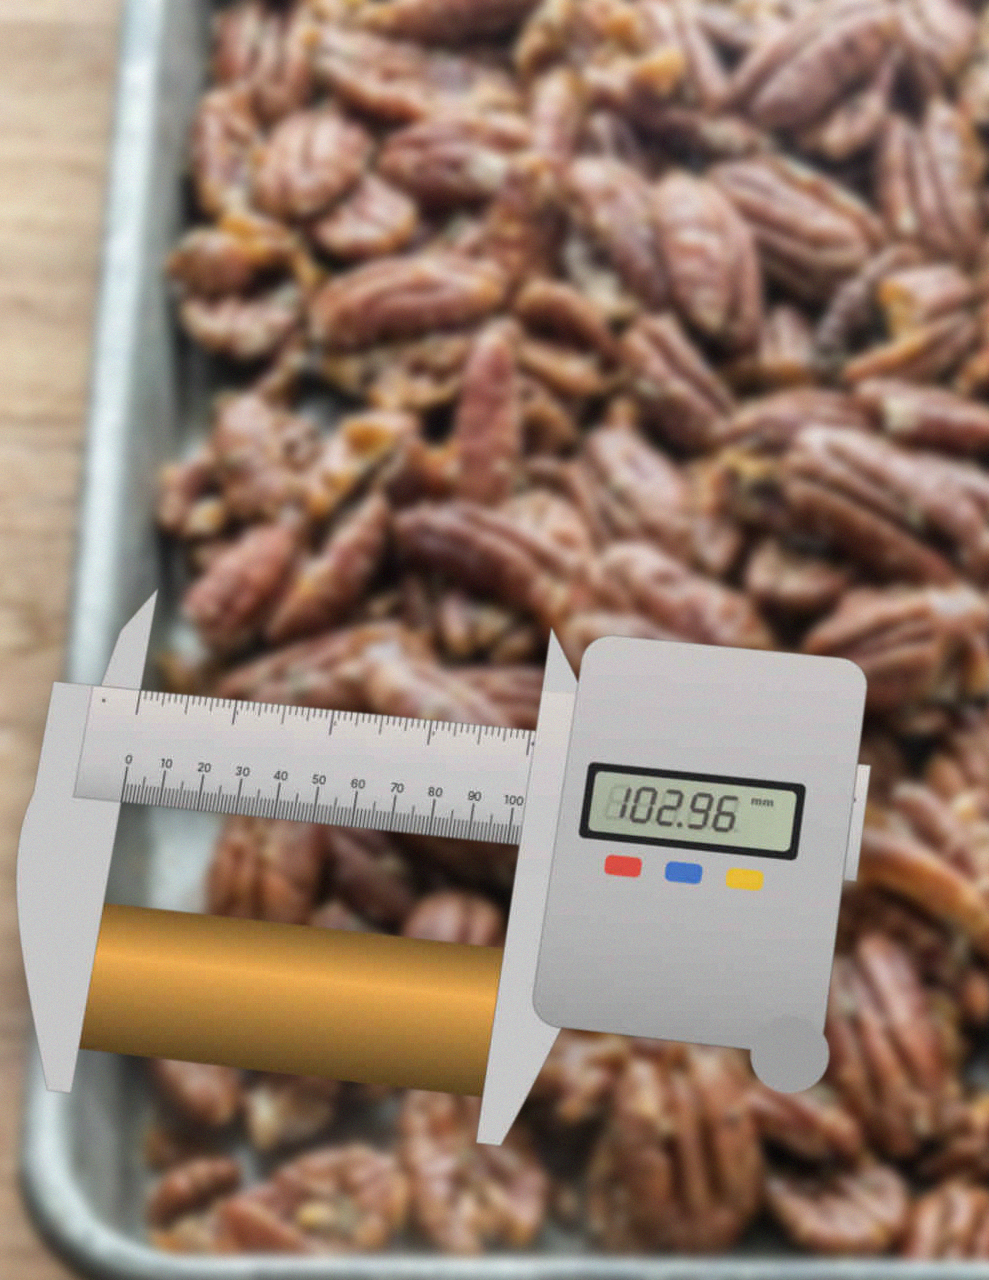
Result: 102.96 (mm)
